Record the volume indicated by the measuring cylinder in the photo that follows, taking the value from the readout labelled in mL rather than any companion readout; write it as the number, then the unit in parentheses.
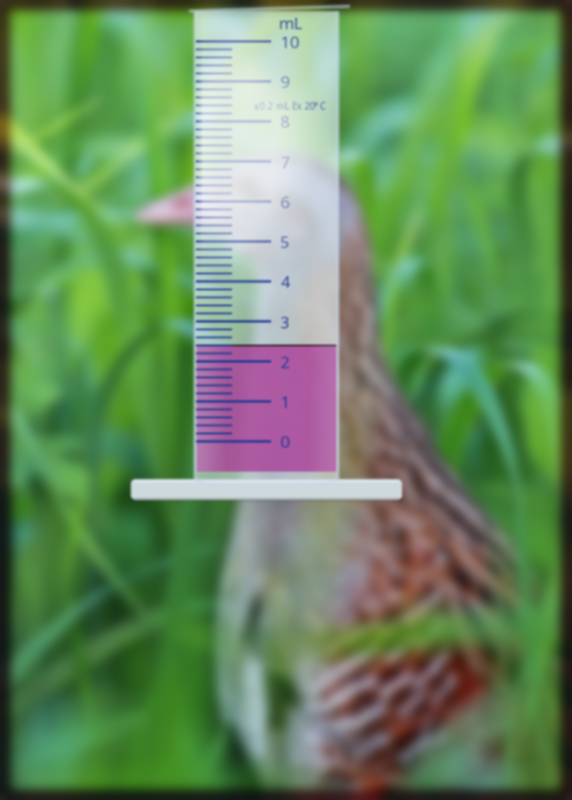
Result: 2.4 (mL)
